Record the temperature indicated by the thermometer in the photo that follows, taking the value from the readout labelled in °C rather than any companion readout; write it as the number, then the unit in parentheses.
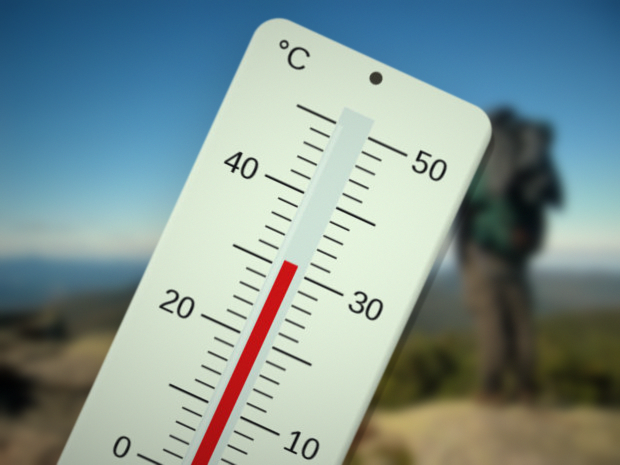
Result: 31 (°C)
